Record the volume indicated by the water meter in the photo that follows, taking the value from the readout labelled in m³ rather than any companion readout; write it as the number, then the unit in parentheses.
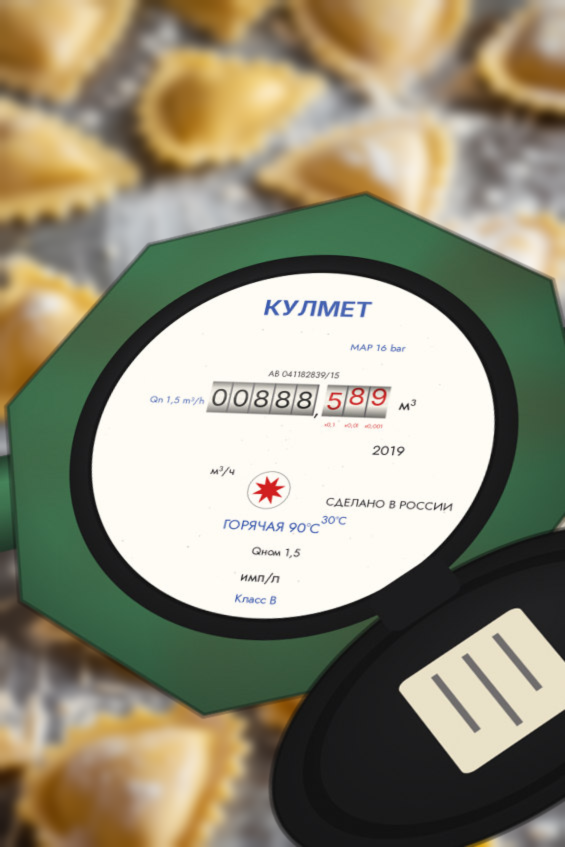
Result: 888.589 (m³)
